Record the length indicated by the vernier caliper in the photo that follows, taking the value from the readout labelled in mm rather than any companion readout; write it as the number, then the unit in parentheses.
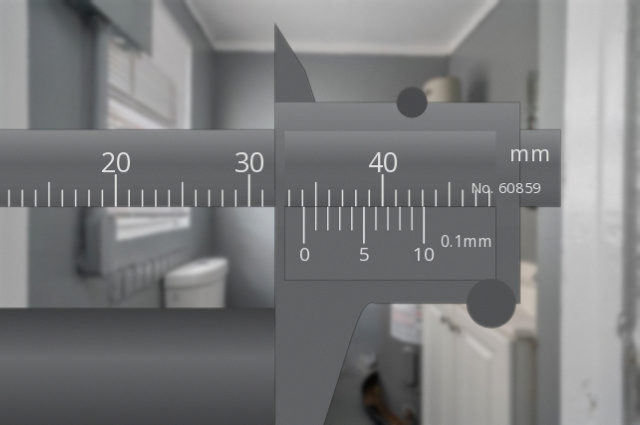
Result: 34.1 (mm)
